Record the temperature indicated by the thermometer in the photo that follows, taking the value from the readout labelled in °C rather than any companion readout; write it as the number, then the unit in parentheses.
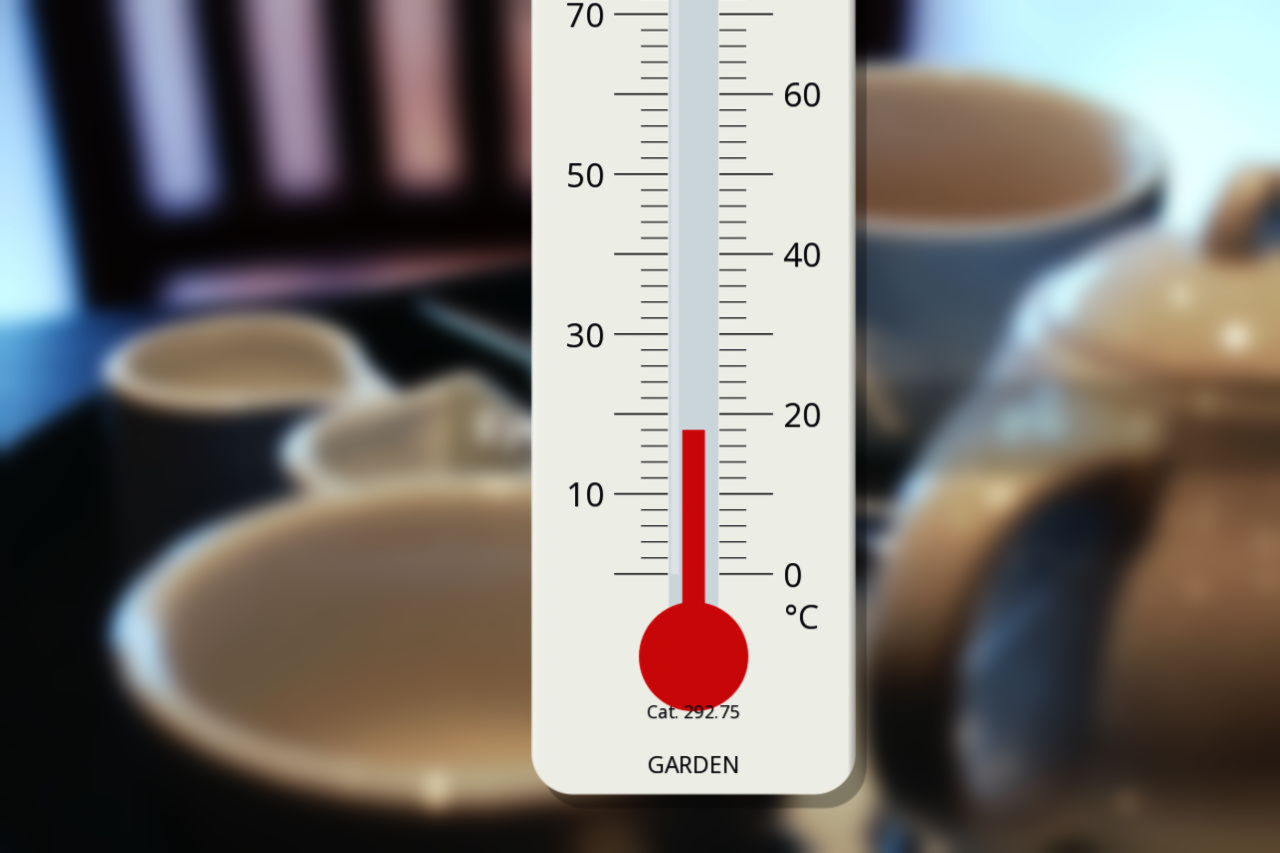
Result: 18 (°C)
